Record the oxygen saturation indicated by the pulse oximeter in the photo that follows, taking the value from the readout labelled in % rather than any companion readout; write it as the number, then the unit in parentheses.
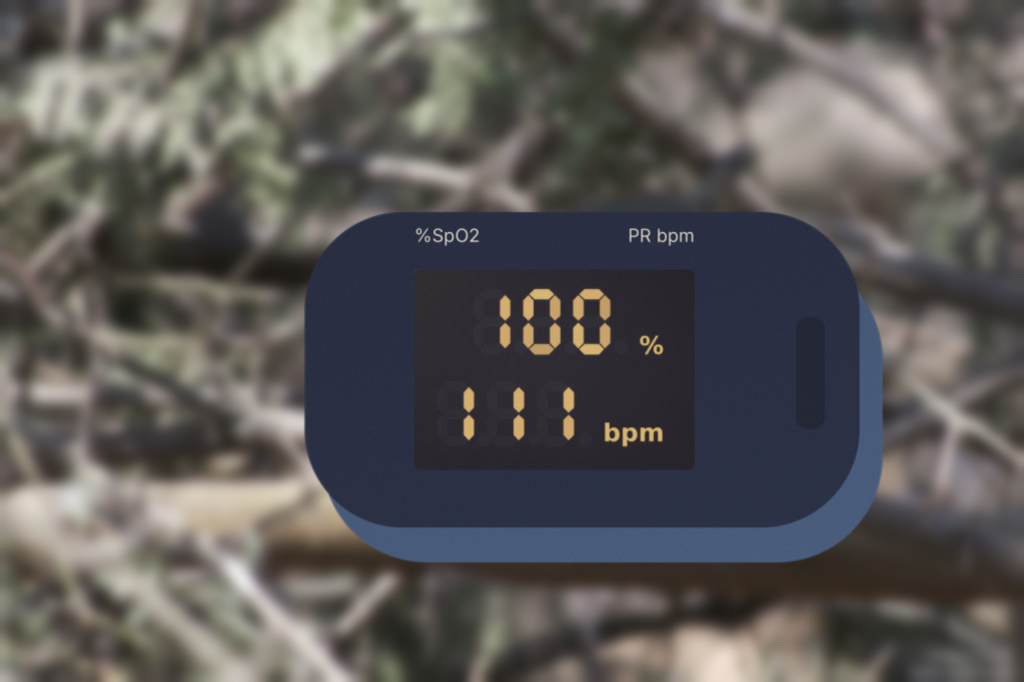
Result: 100 (%)
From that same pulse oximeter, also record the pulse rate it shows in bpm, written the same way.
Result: 111 (bpm)
